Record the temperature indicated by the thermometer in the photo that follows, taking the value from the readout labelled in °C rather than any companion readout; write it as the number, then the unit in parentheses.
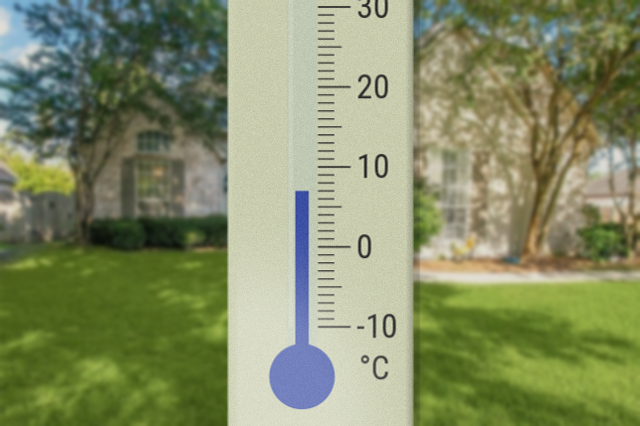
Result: 7 (°C)
